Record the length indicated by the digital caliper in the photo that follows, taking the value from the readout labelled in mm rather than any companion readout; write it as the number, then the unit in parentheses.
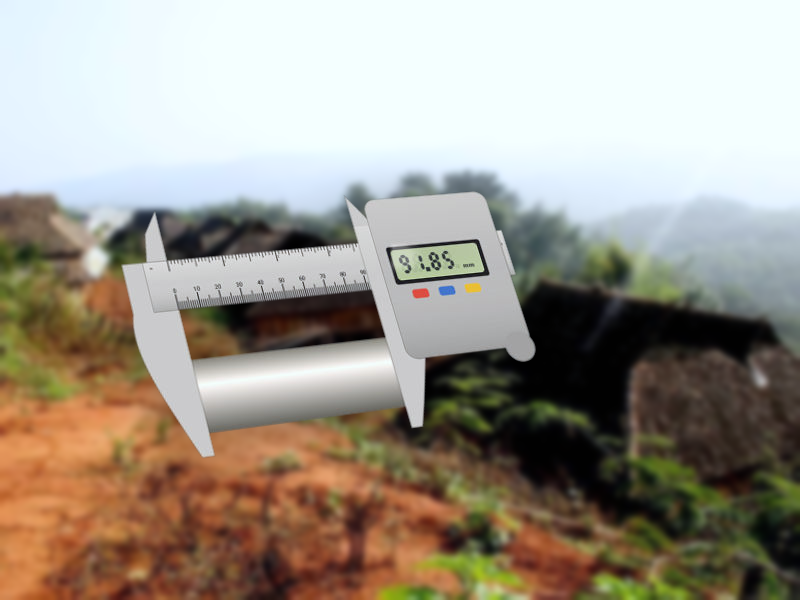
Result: 91.85 (mm)
